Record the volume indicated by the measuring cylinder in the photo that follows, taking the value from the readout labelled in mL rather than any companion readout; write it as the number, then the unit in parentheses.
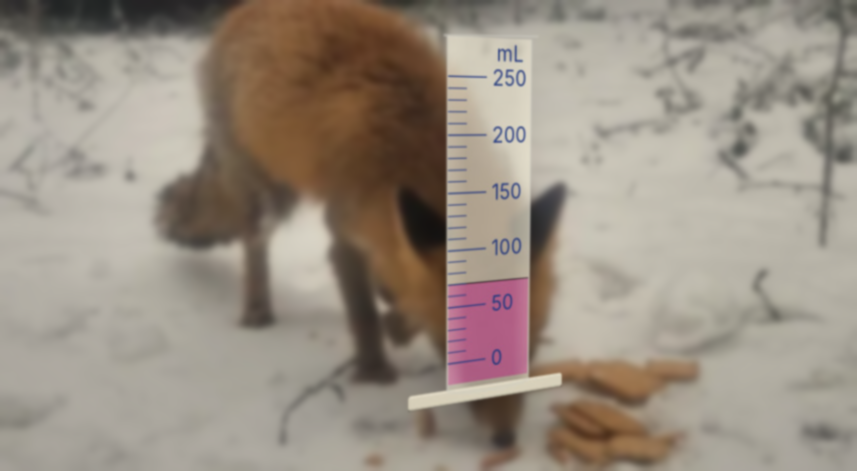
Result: 70 (mL)
